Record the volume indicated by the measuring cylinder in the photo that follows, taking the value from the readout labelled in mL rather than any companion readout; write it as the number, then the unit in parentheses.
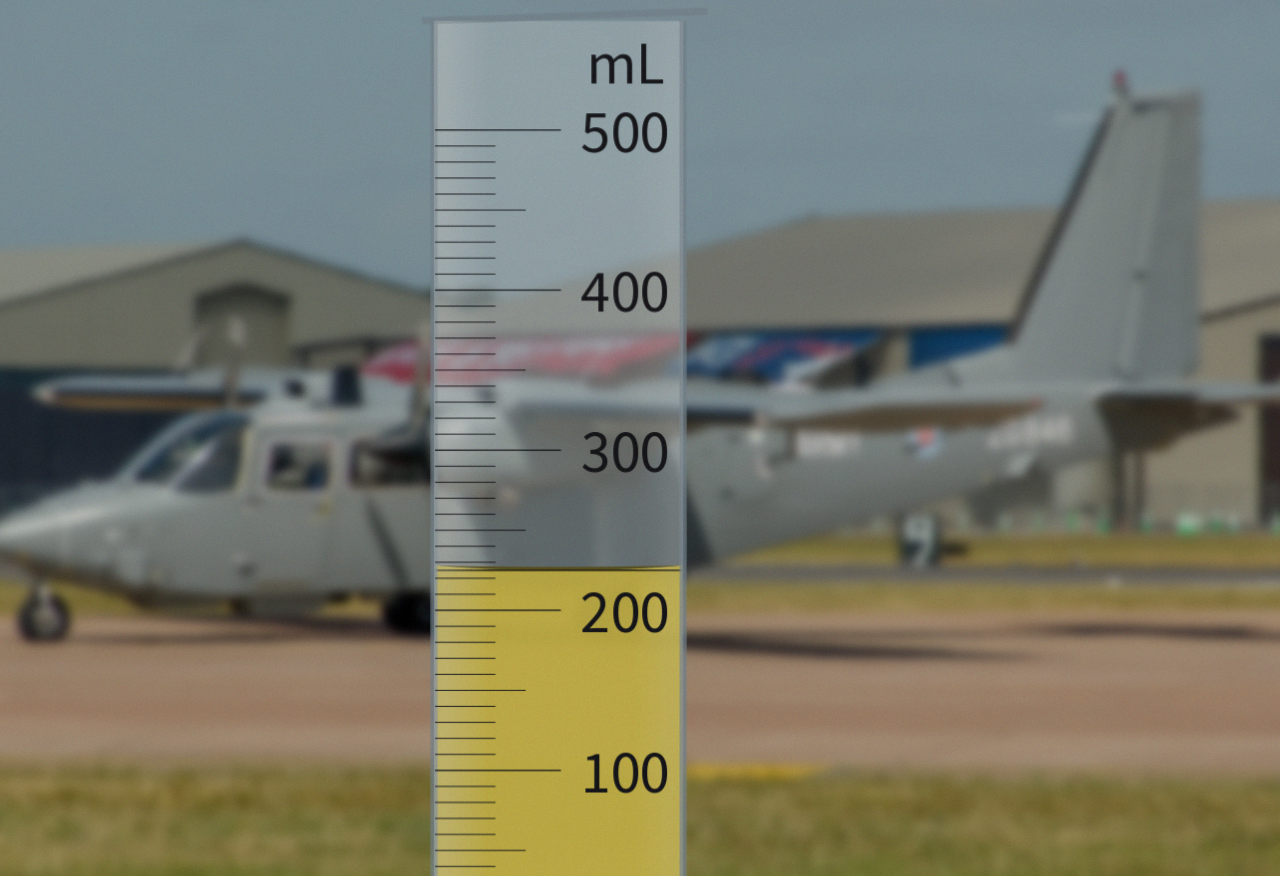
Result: 225 (mL)
